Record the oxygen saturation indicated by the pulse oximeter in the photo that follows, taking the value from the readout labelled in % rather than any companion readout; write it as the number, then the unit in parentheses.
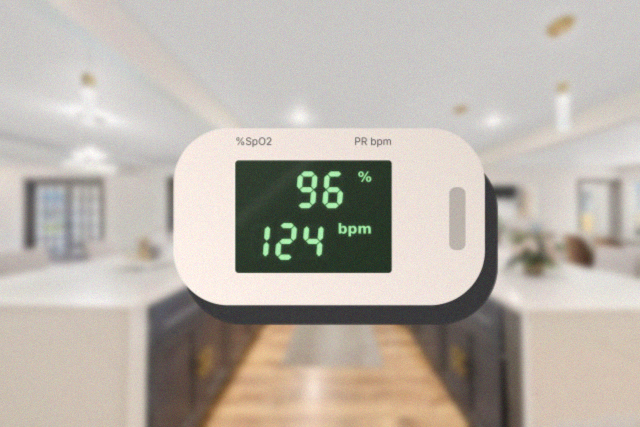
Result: 96 (%)
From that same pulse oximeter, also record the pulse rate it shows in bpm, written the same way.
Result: 124 (bpm)
